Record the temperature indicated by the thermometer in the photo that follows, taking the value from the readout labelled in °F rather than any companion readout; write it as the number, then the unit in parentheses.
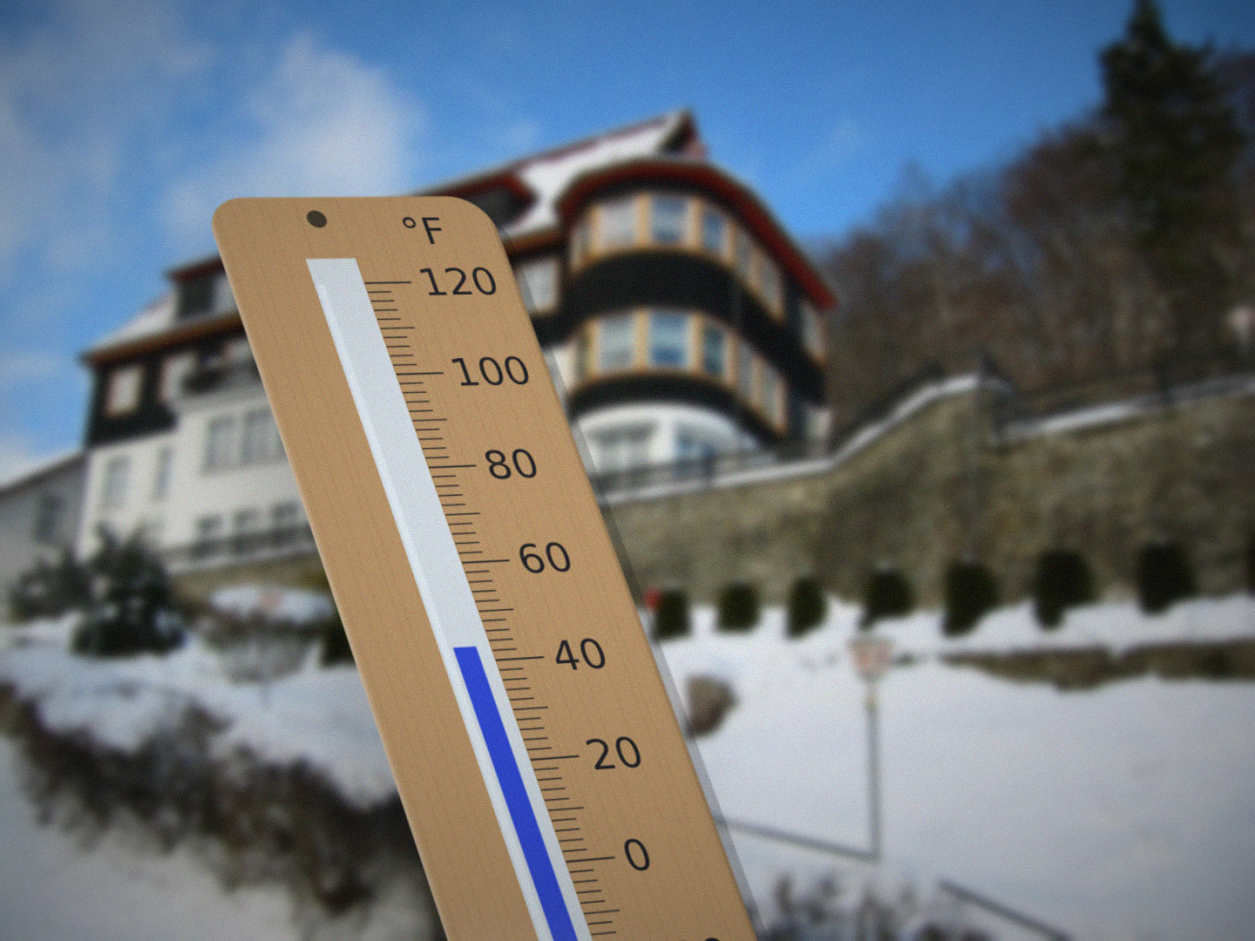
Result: 43 (°F)
